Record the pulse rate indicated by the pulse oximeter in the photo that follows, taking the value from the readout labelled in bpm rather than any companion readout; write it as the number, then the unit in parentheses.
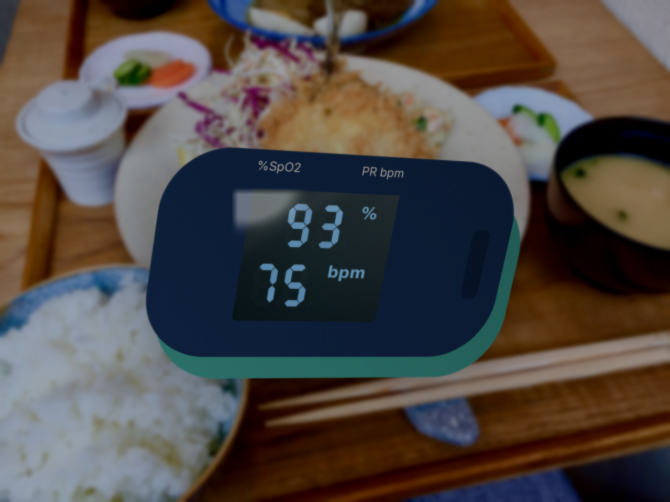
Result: 75 (bpm)
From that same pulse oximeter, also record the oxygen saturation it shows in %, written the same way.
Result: 93 (%)
